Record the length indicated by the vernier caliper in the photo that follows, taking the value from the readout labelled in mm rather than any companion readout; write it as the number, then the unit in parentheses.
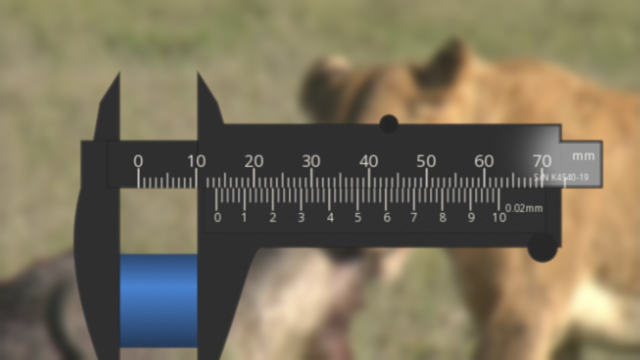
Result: 13.5 (mm)
